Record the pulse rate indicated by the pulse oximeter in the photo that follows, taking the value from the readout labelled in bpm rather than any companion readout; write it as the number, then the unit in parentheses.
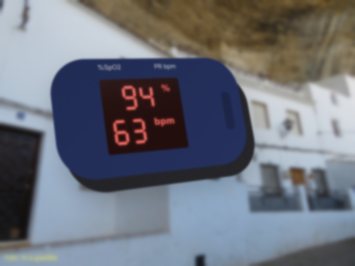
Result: 63 (bpm)
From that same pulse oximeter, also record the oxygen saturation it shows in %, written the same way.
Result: 94 (%)
